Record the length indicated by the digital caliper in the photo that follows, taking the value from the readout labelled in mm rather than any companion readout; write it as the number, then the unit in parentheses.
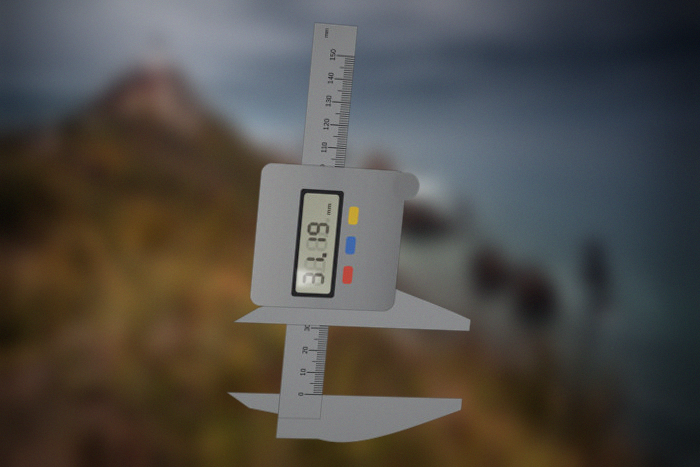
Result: 31.19 (mm)
